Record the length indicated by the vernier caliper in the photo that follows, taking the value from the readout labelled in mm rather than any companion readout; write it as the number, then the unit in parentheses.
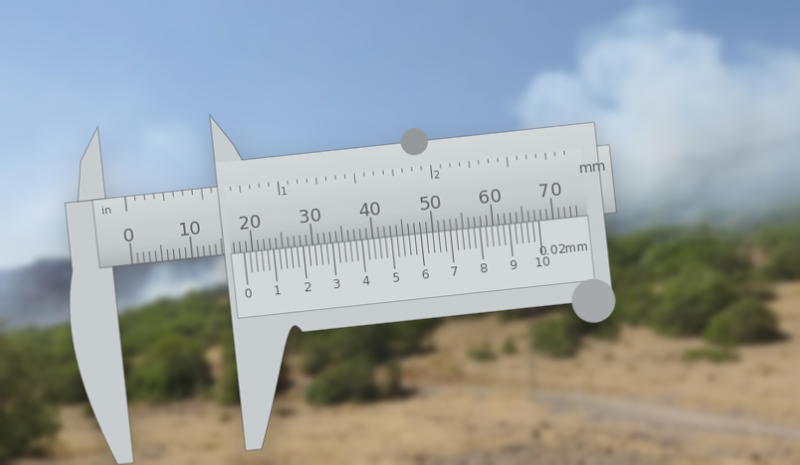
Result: 18.6 (mm)
